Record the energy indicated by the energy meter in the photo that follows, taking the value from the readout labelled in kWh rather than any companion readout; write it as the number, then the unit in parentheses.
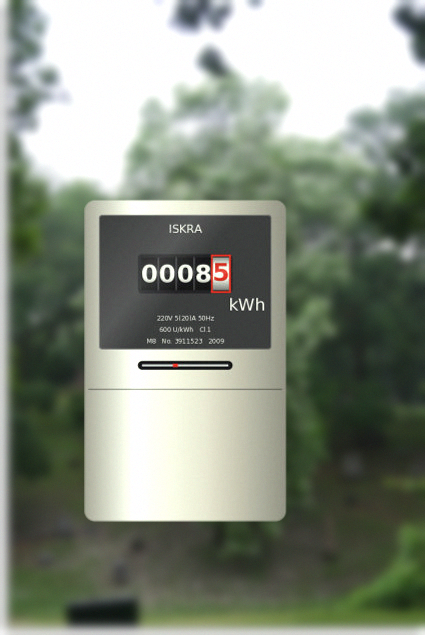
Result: 8.5 (kWh)
